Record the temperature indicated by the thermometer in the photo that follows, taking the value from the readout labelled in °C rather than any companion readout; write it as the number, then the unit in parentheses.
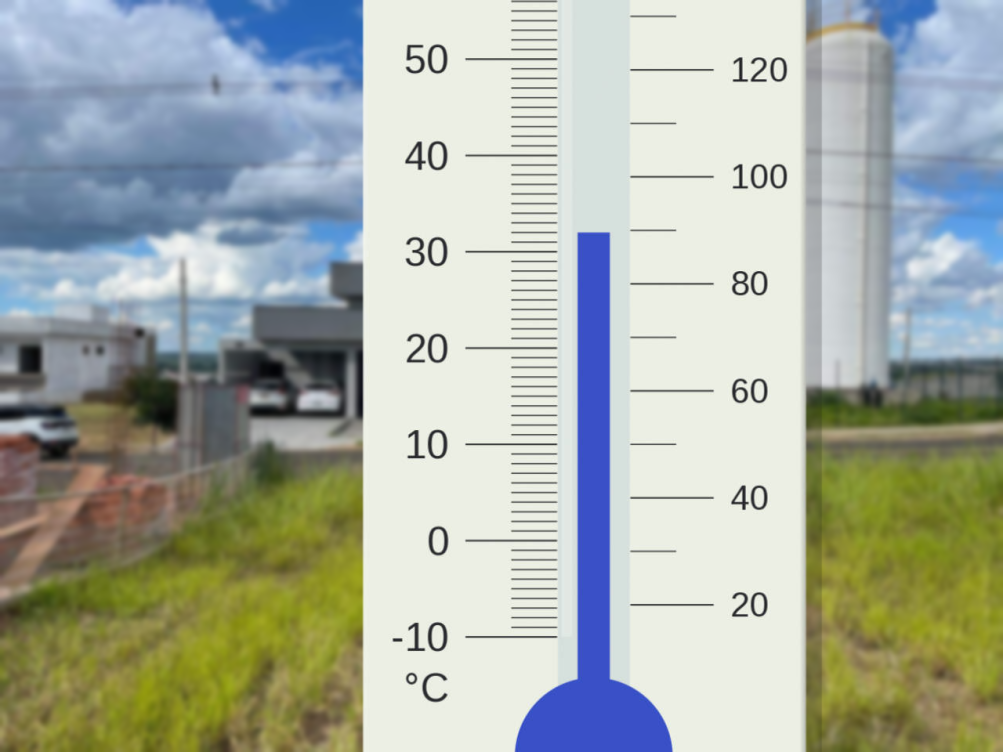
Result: 32 (°C)
